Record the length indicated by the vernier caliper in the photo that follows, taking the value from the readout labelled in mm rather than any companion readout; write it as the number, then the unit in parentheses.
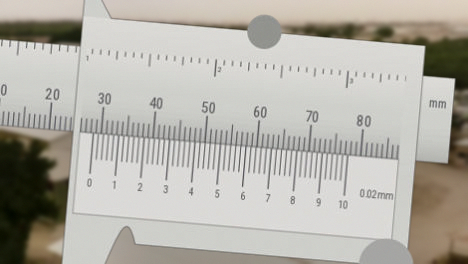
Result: 28.5 (mm)
